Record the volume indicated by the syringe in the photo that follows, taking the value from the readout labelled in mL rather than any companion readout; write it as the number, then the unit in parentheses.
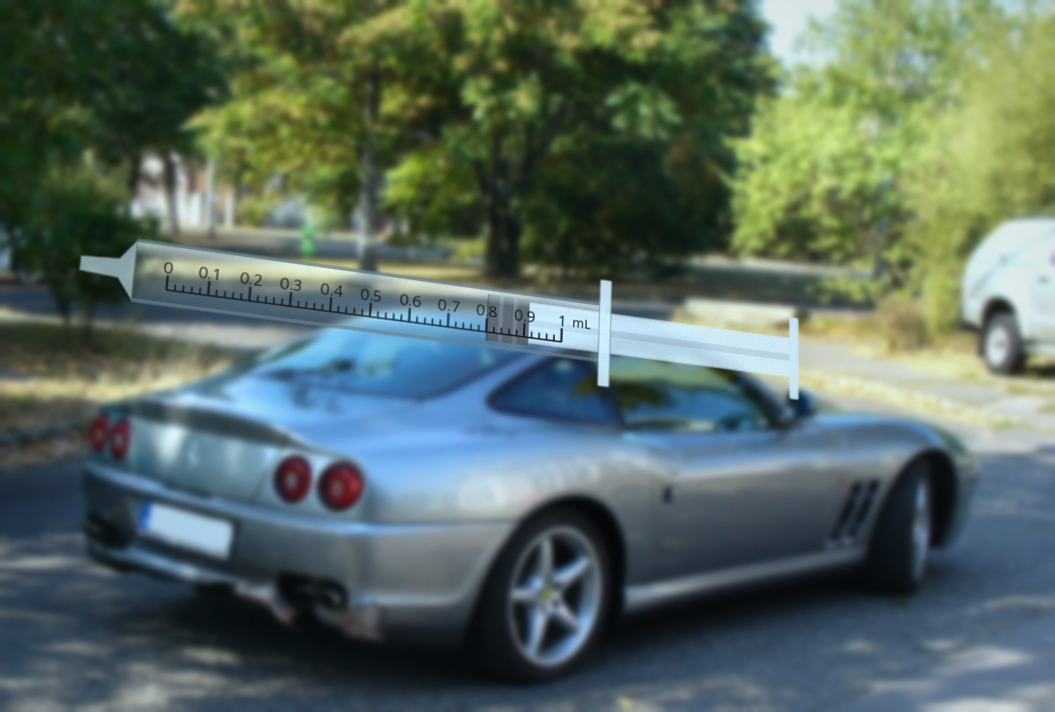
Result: 0.8 (mL)
